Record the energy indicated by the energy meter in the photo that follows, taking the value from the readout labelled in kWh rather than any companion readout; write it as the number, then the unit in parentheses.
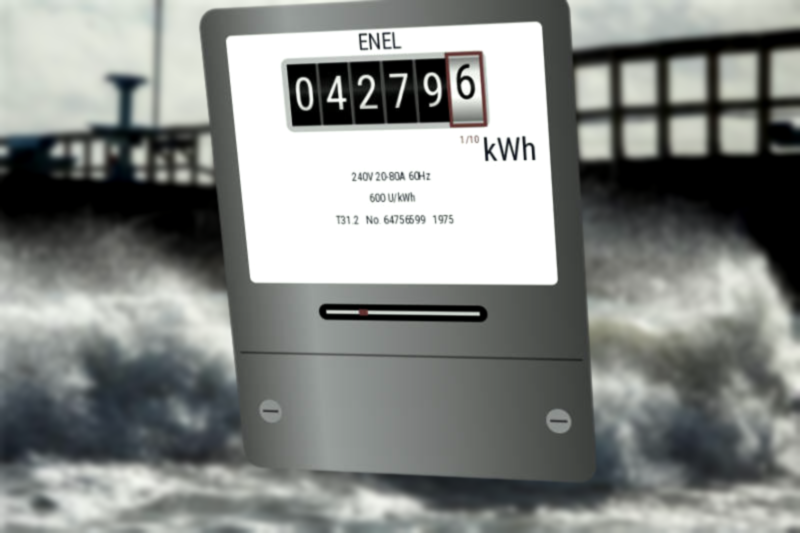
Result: 4279.6 (kWh)
